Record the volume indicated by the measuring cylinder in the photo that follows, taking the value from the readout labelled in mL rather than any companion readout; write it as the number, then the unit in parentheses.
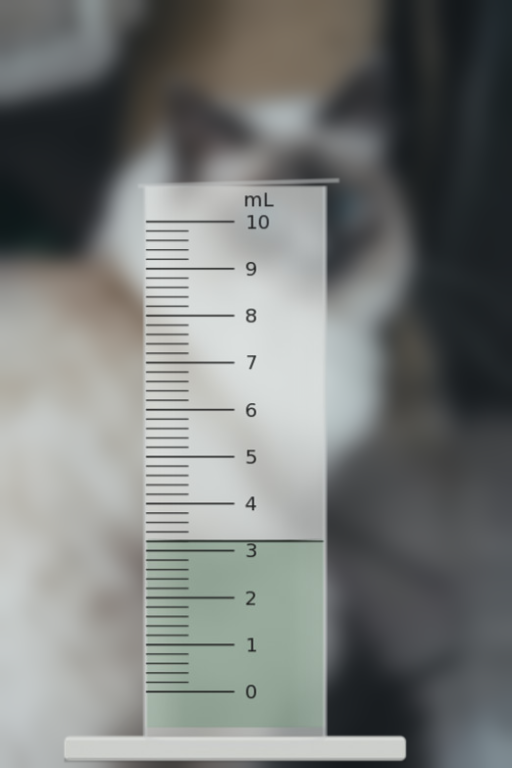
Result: 3.2 (mL)
